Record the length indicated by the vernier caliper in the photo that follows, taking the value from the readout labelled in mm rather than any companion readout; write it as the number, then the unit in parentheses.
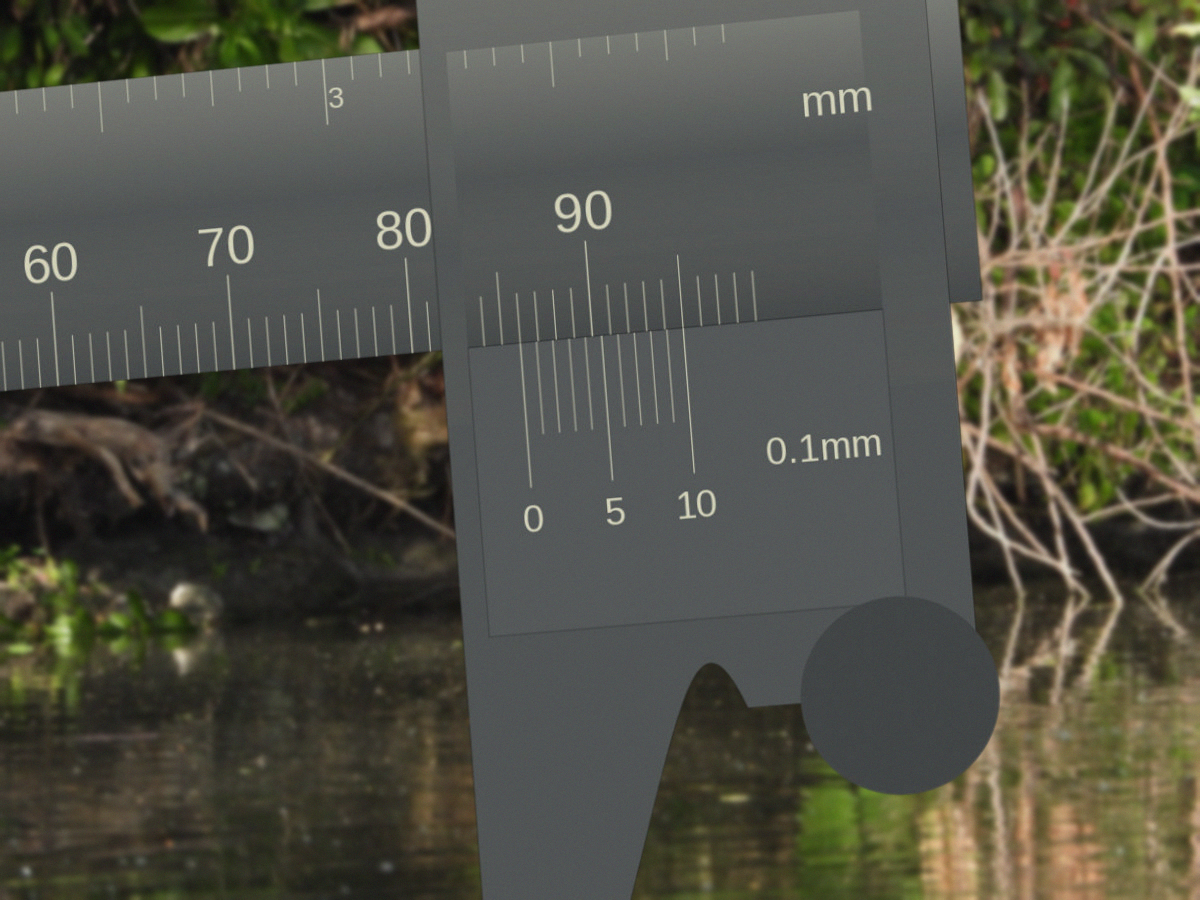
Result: 86.0 (mm)
